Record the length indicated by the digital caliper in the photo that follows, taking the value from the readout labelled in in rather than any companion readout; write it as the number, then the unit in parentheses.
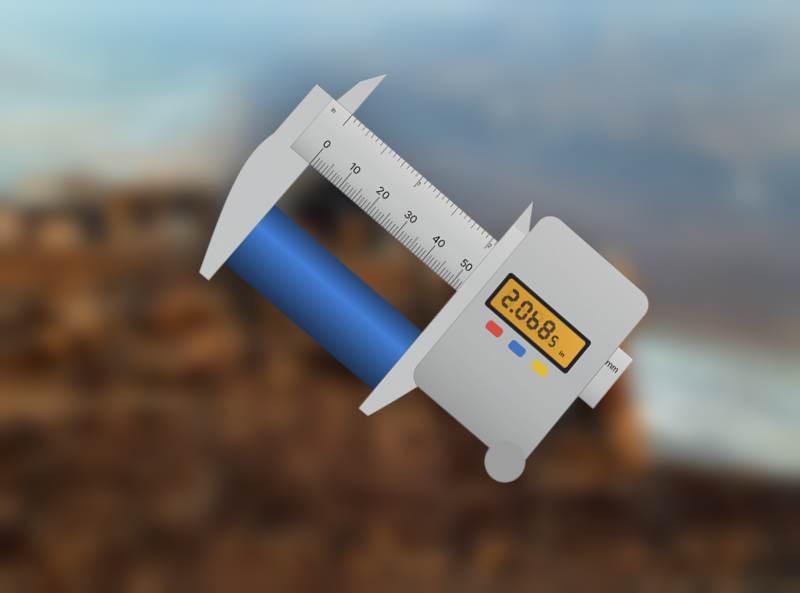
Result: 2.0685 (in)
